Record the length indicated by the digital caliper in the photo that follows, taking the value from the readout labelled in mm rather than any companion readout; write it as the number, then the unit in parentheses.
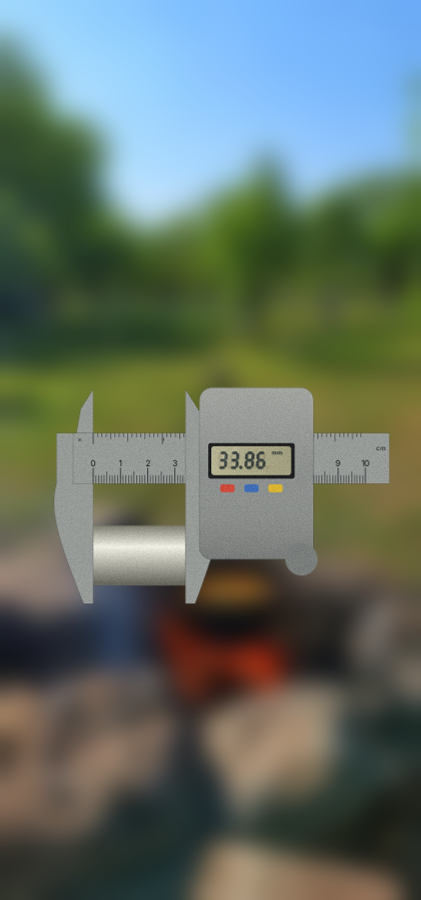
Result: 33.86 (mm)
